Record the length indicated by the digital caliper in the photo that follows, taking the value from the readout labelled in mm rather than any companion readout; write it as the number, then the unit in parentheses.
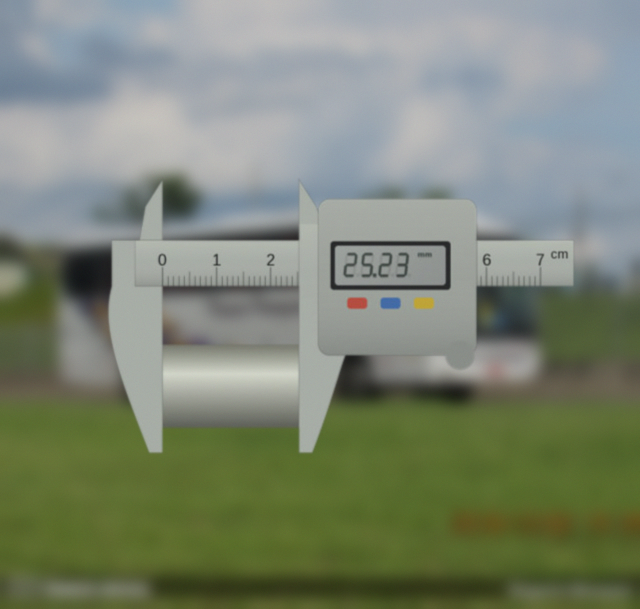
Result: 25.23 (mm)
